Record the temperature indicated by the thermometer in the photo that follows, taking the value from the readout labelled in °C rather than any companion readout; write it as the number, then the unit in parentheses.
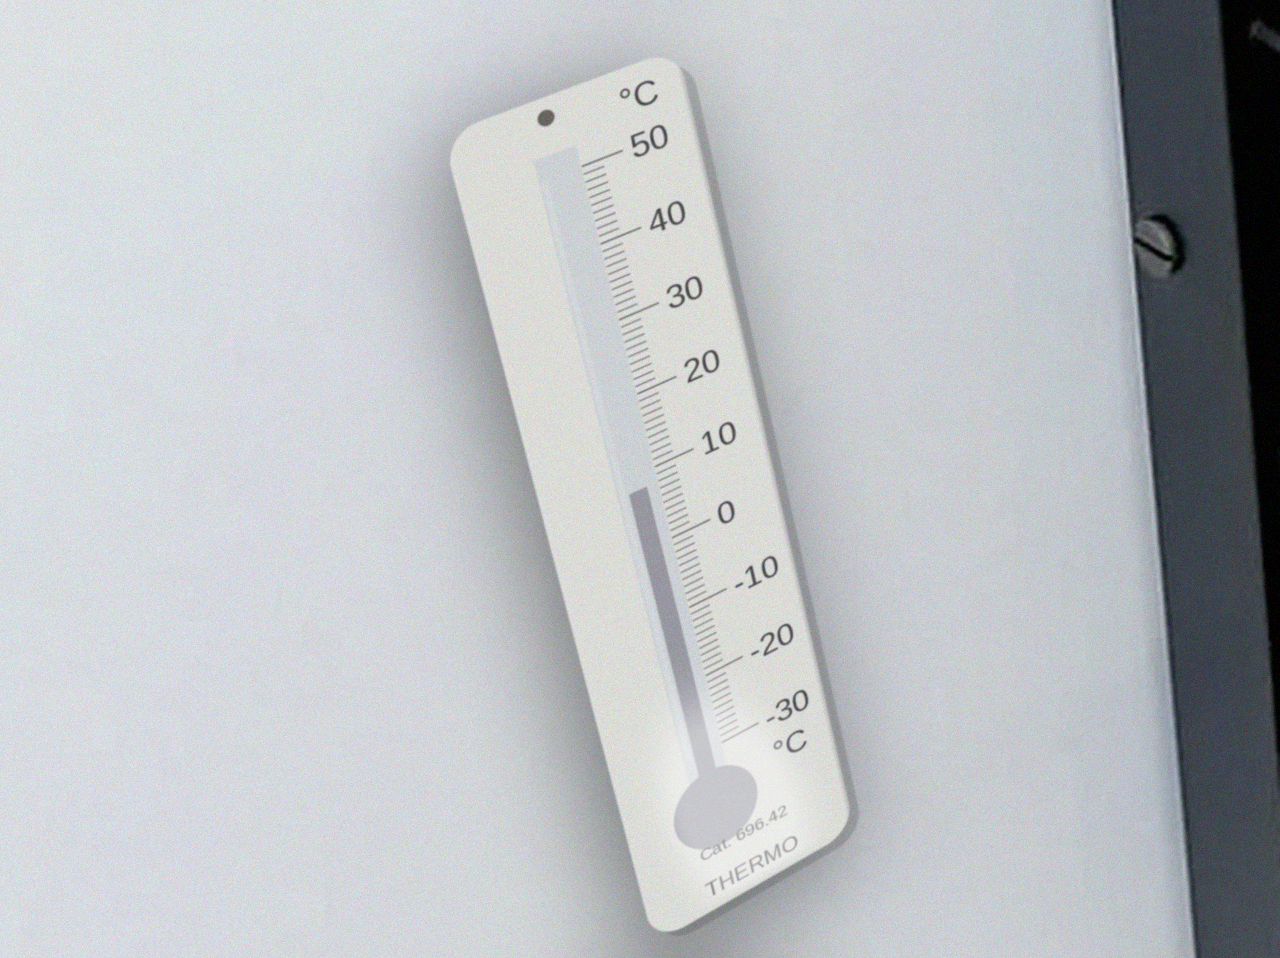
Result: 8 (°C)
